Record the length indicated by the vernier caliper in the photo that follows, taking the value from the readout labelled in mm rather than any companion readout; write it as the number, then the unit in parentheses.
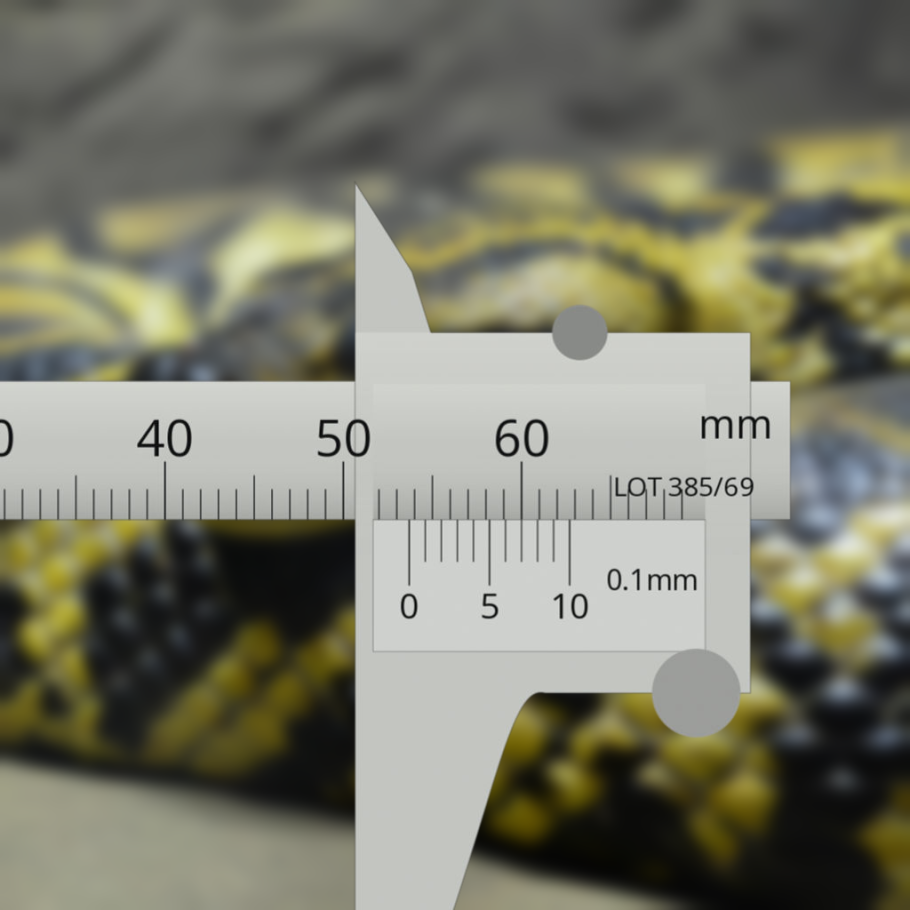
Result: 53.7 (mm)
